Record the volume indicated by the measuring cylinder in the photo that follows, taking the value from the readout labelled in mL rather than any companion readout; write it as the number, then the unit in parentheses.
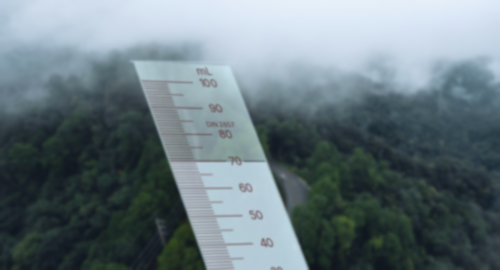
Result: 70 (mL)
